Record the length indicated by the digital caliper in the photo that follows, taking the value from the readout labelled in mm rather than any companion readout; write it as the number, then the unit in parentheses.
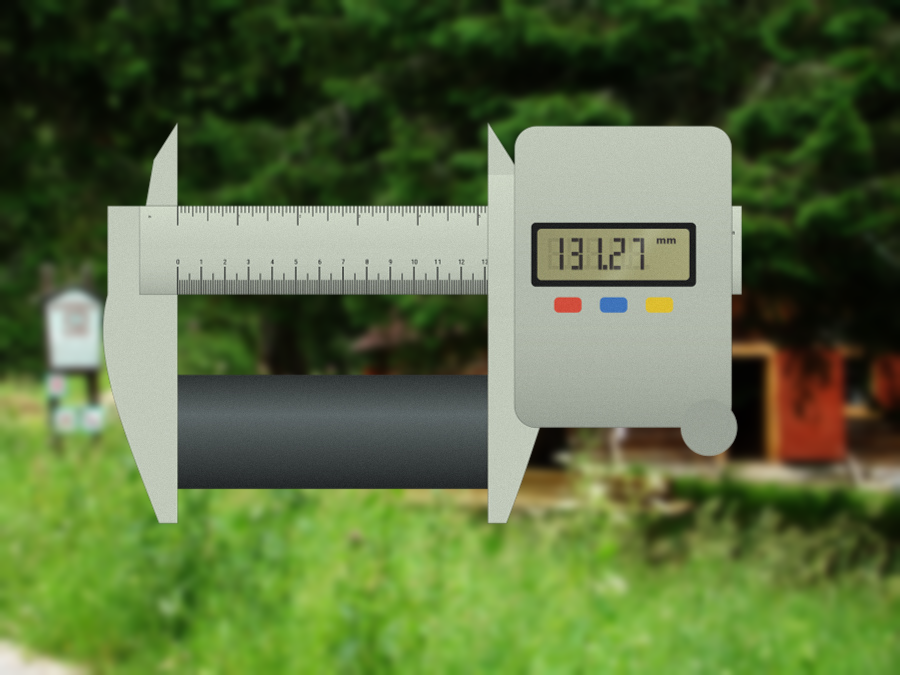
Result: 131.27 (mm)
